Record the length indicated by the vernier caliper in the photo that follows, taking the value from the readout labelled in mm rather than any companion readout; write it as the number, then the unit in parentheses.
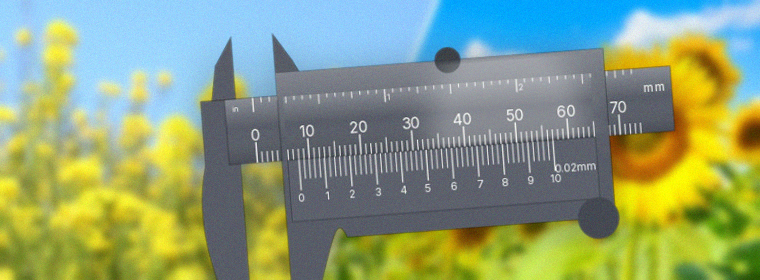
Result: 8.0 (mm)
